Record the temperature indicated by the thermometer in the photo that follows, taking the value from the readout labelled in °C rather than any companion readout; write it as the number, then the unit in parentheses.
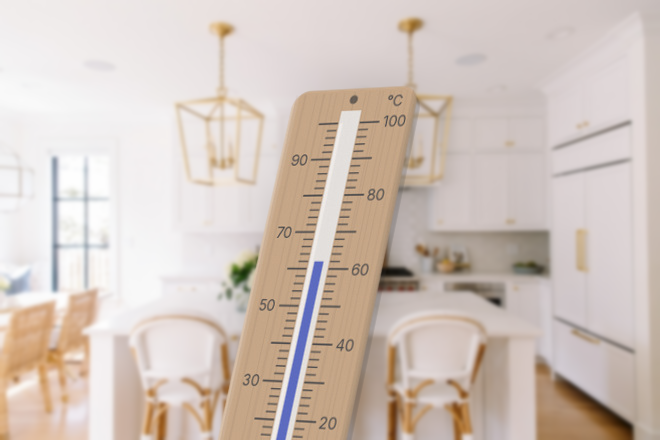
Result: 62 (°C)
